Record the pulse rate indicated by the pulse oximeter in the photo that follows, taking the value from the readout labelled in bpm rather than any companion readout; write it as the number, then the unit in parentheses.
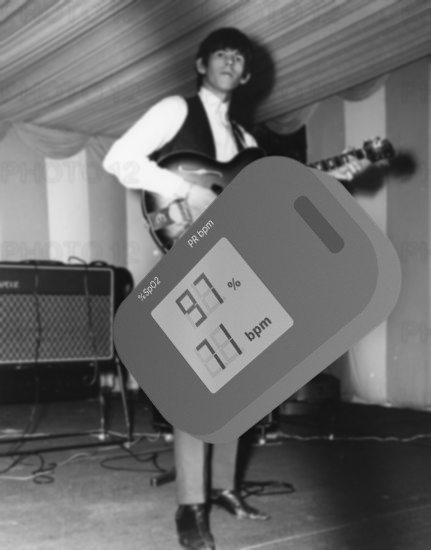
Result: 71 (bpm)
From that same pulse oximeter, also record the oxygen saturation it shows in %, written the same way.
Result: 97 (%)
